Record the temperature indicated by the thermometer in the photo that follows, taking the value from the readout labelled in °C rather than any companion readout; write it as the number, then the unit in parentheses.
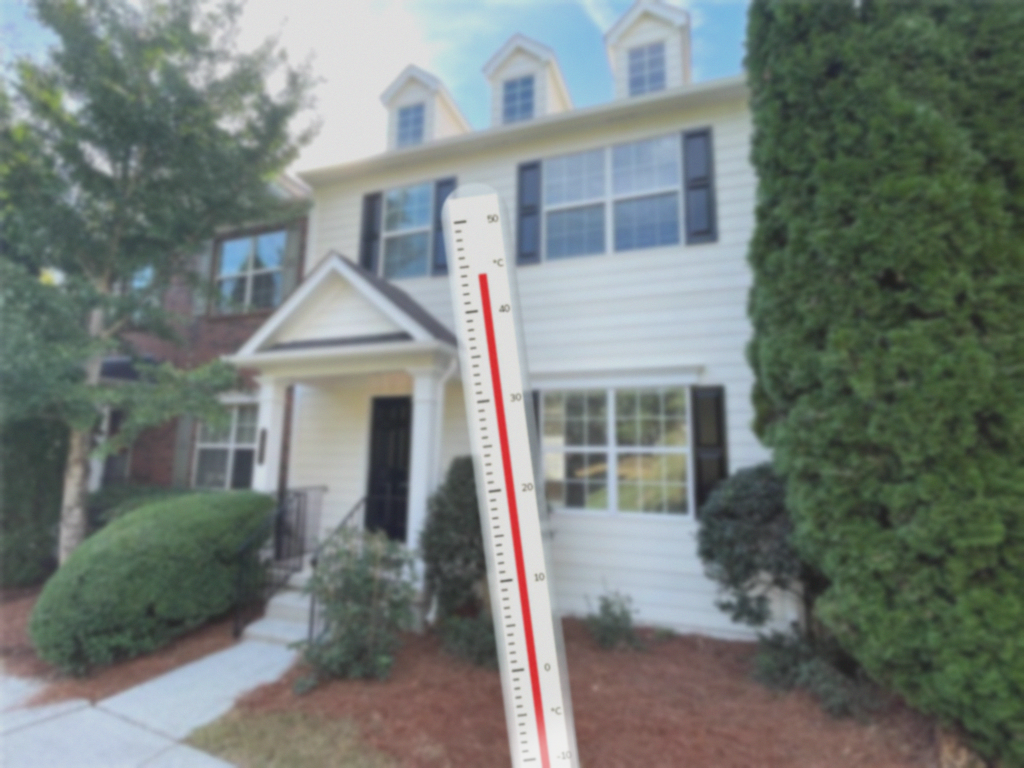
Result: 44 (°C)
